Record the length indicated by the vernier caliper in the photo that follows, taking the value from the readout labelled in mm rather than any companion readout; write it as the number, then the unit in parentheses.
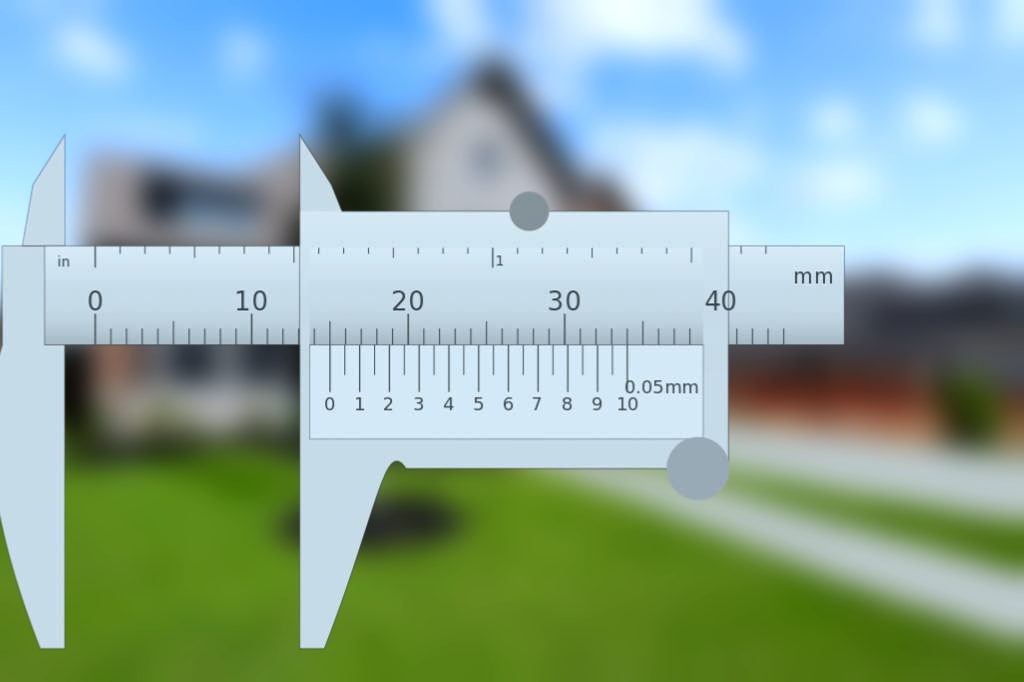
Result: 15.0 (mm)
